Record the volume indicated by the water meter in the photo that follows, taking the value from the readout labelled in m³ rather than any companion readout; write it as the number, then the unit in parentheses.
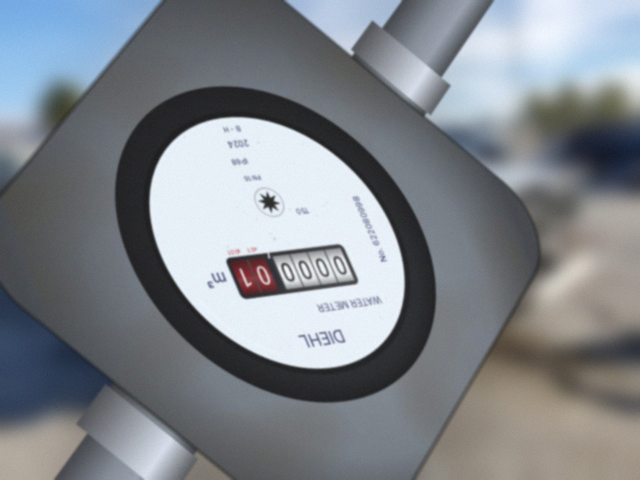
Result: 0.01 (m³)
